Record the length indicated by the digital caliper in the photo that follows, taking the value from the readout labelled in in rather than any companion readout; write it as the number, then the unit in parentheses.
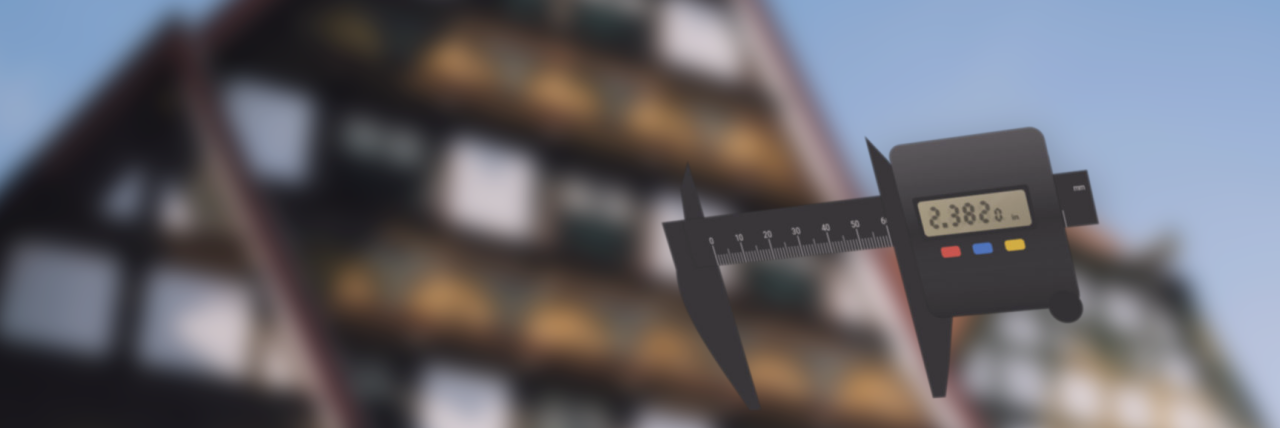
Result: 2.3820 (in)
